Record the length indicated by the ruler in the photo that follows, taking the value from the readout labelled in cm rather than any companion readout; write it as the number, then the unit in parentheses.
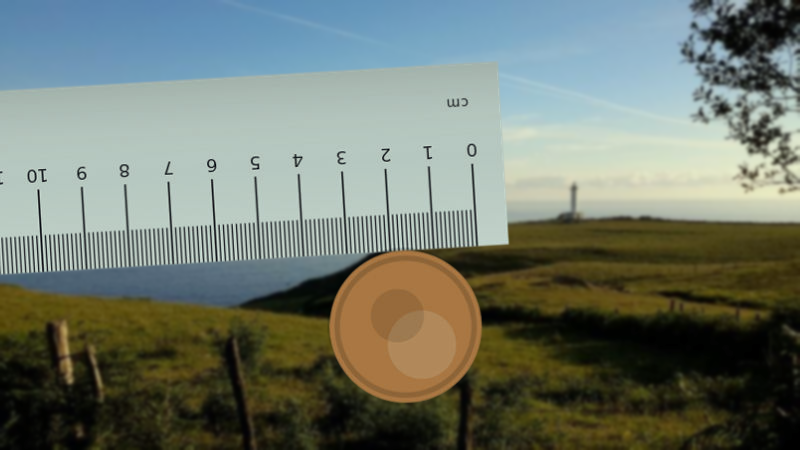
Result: 3.5 (cm)
